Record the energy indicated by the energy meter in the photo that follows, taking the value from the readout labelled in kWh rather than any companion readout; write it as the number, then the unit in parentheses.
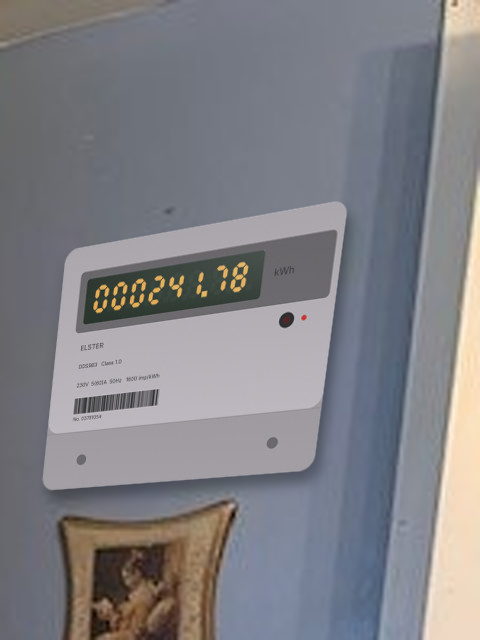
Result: 241.78 (kWh)
